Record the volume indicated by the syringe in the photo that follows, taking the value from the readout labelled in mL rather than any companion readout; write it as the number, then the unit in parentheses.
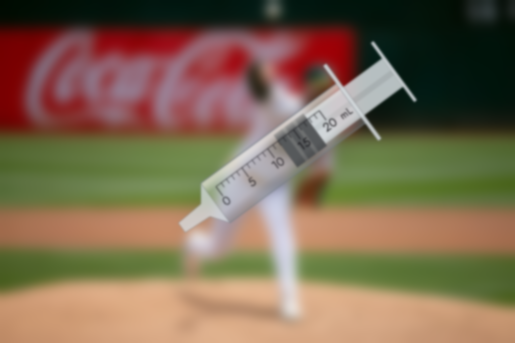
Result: 12 (mL)
